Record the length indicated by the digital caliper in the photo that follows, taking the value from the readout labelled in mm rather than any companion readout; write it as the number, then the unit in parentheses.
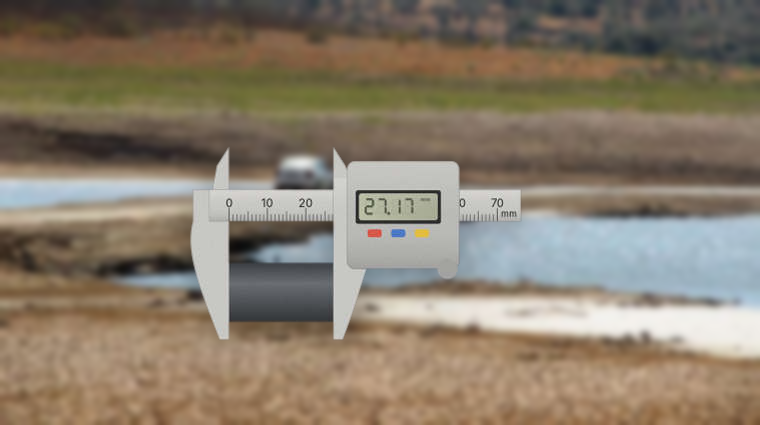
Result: 27.17 (mm)
